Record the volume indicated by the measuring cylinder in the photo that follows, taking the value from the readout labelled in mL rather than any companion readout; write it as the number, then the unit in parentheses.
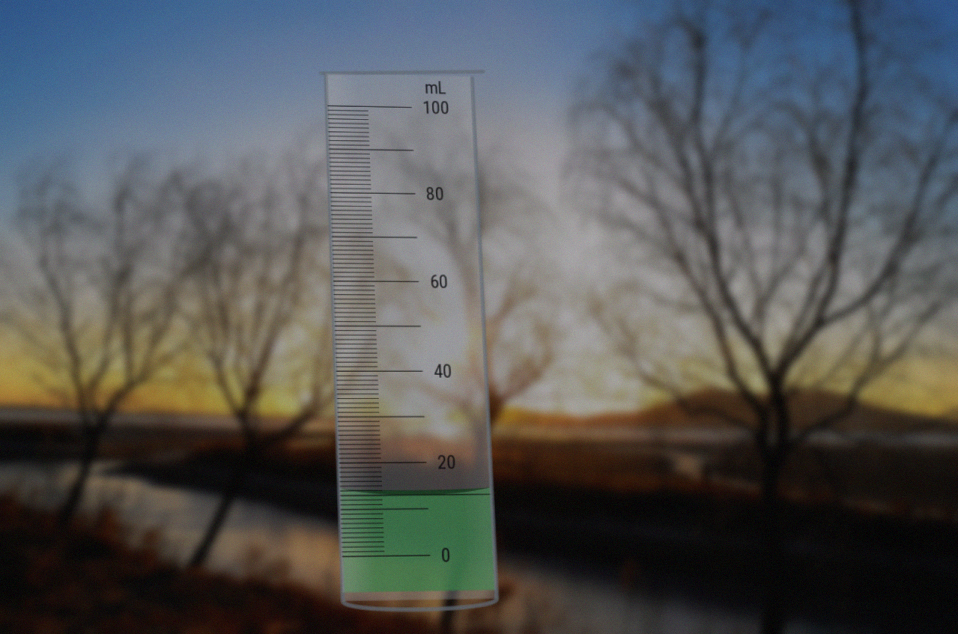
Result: 13 (mL)
